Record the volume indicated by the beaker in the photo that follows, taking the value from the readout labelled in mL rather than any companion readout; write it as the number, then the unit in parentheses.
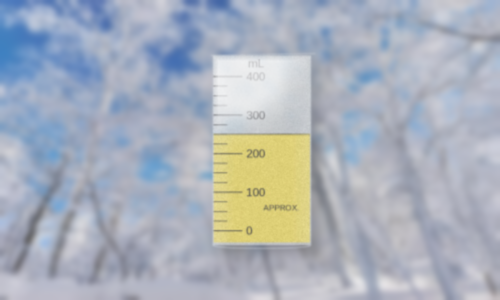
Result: 250 (mL)
